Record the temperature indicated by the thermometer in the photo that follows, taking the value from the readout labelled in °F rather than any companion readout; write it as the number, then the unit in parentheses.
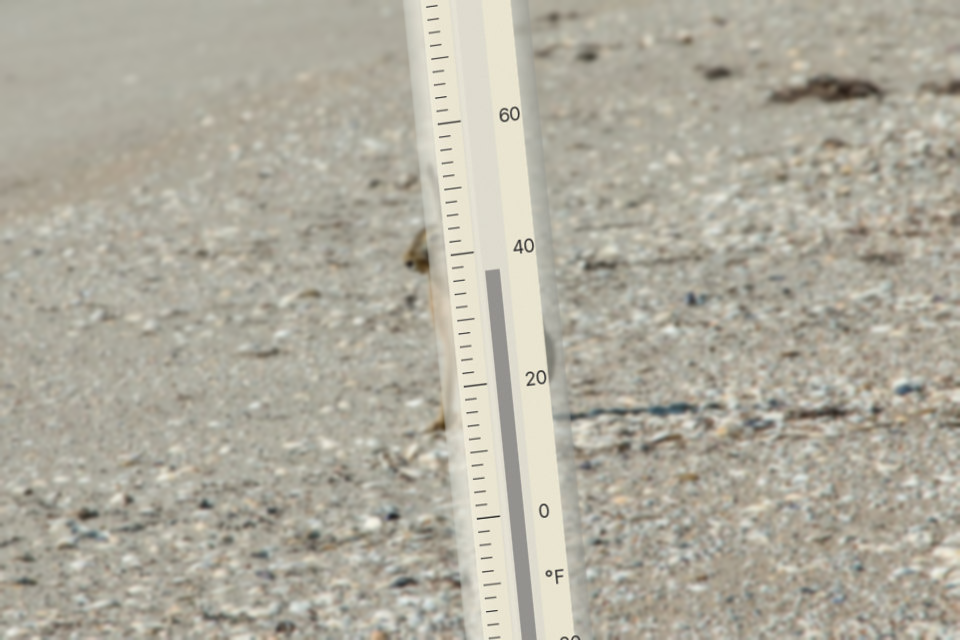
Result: 37 (°F)
